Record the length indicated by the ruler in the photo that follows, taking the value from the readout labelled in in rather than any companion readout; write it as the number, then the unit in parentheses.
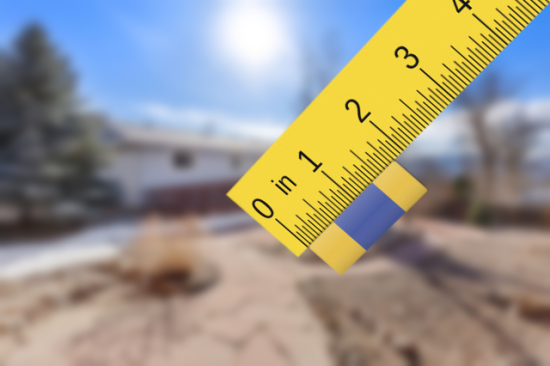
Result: 1.8125 (in)
